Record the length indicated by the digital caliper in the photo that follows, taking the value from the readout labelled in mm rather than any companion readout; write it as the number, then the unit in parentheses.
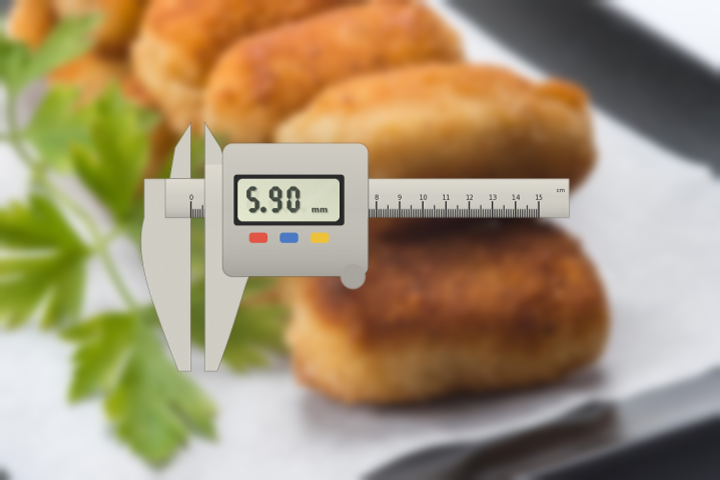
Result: 5.90 (mm)
